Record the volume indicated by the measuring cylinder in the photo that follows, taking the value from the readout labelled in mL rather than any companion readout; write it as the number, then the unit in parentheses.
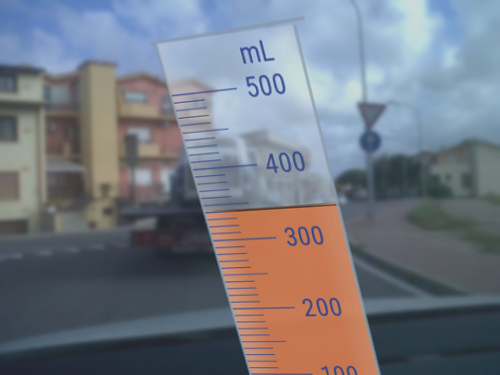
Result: 340 (mL)
